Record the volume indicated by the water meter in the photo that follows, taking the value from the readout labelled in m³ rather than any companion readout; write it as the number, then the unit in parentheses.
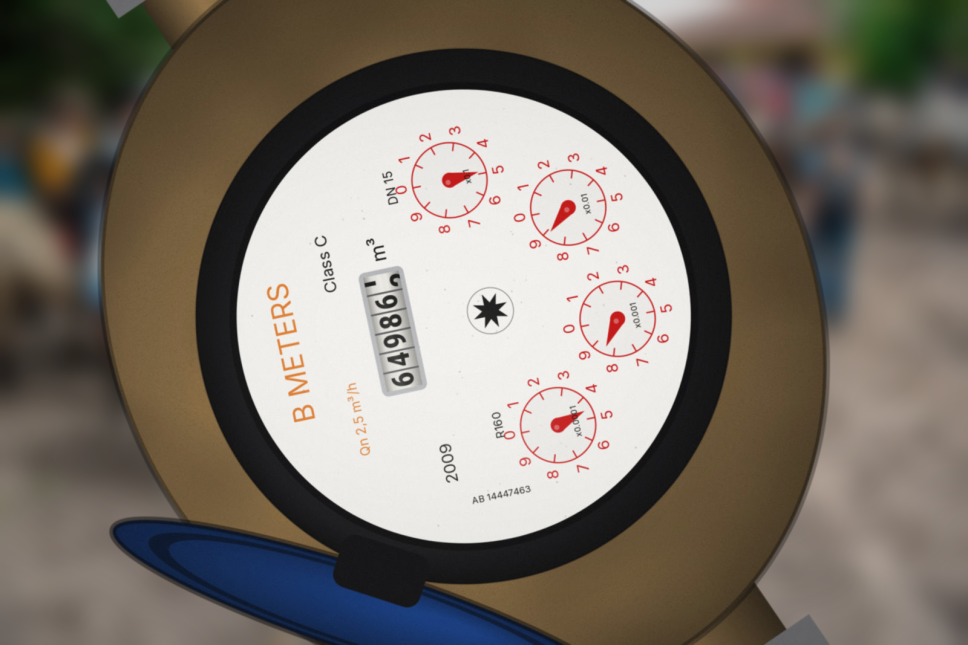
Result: 649861.4884 (m³)
